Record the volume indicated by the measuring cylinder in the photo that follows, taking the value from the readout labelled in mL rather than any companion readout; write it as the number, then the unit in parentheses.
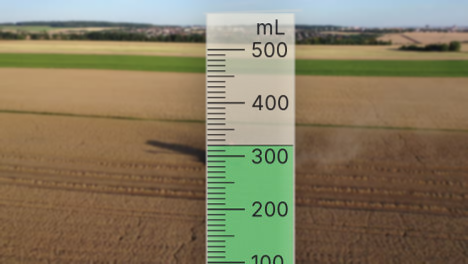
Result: 320 (mL)
